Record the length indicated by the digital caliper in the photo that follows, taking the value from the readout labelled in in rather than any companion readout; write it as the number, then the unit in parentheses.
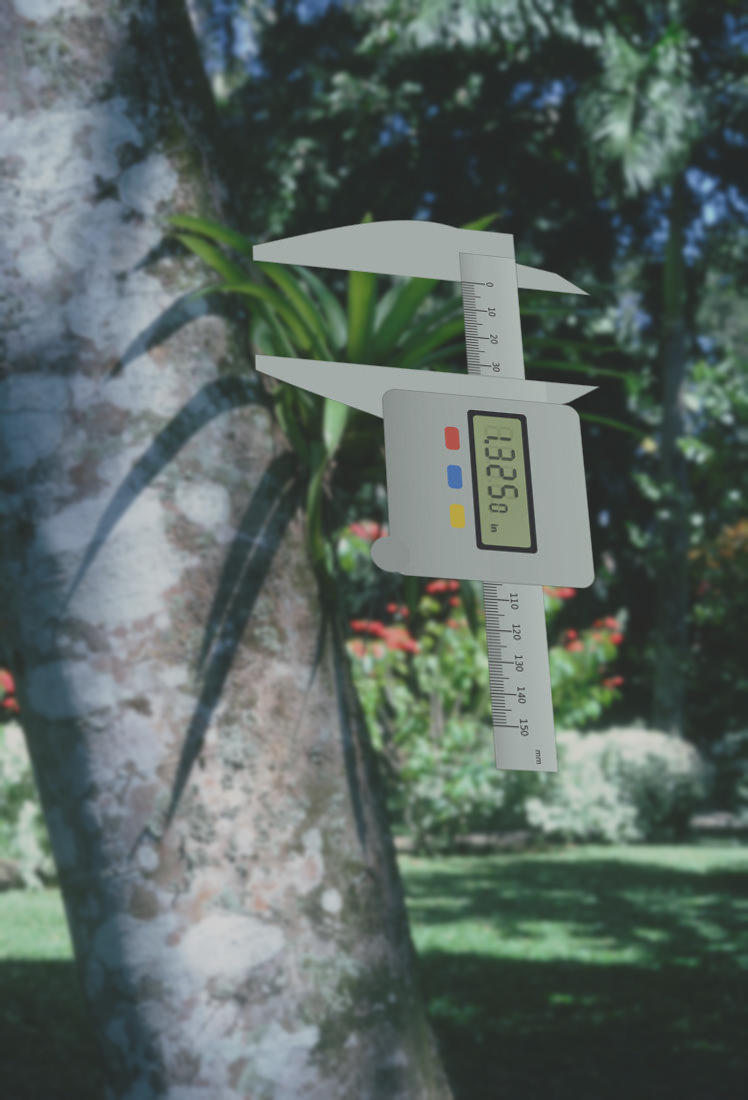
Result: 1.3250 (in)
